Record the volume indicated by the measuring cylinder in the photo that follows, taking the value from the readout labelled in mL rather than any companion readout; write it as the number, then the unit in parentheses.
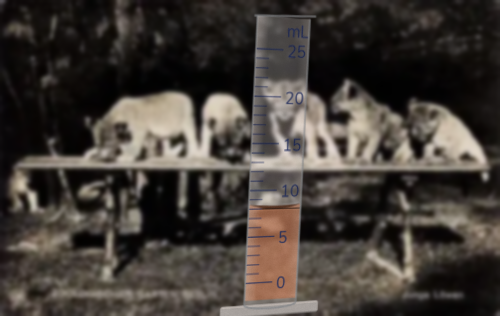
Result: 8 (mL)
